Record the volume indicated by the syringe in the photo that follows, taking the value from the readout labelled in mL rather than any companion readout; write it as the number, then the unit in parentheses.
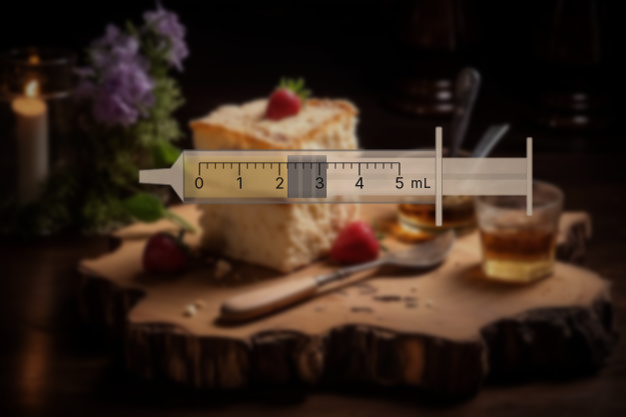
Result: 2.2 (mL)
